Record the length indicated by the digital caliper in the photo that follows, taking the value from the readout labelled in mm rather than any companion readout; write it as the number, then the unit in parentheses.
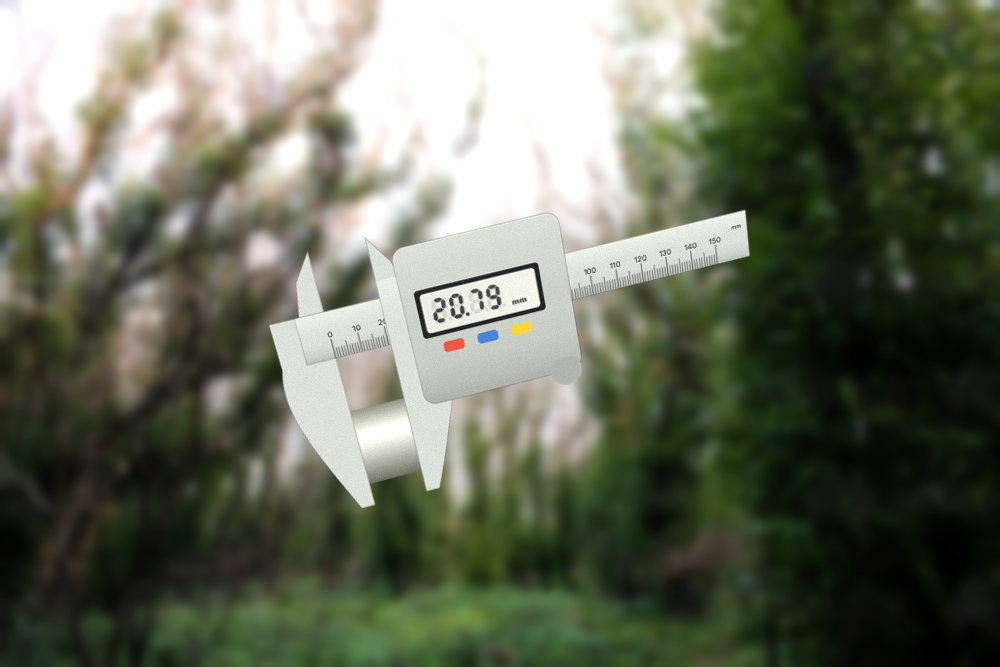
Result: 20.79 (mm)
